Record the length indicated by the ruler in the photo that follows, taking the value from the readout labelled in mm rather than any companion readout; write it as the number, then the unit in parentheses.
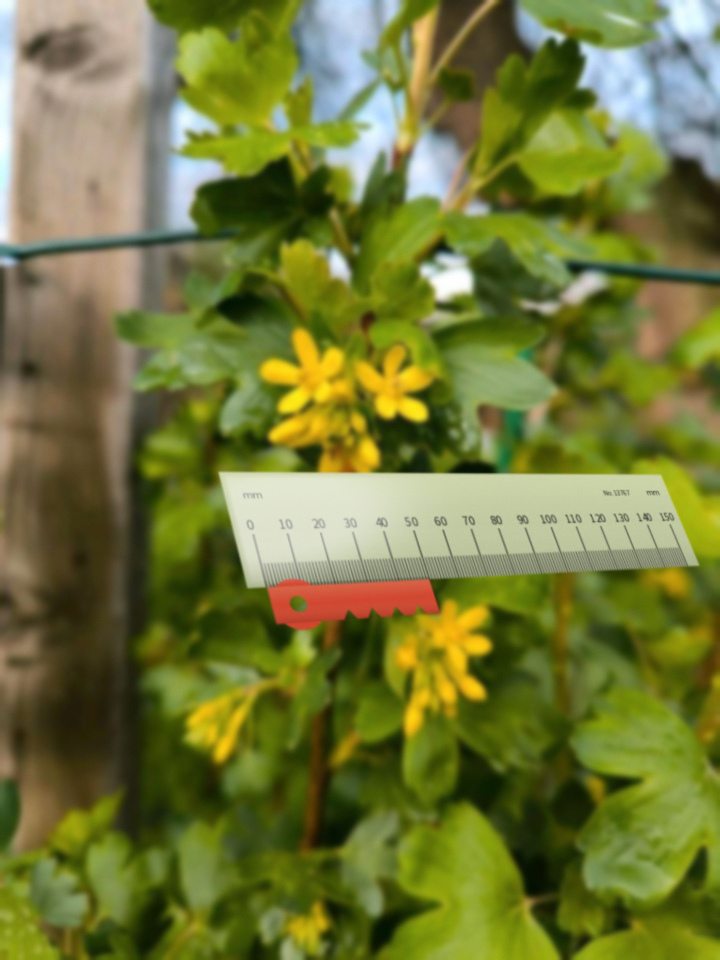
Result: 50 (mm)
